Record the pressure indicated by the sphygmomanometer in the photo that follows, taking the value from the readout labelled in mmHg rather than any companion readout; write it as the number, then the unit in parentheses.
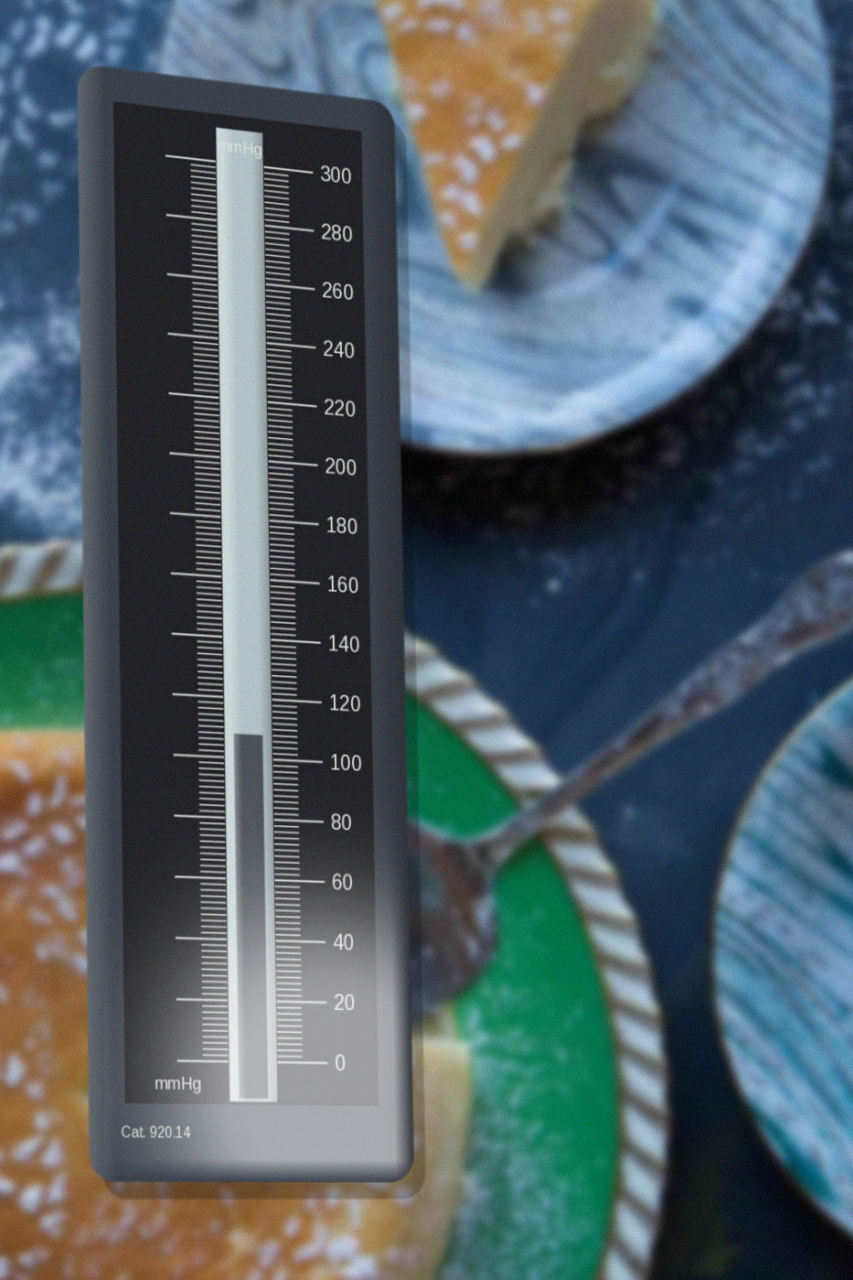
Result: 108 (mmHg)
